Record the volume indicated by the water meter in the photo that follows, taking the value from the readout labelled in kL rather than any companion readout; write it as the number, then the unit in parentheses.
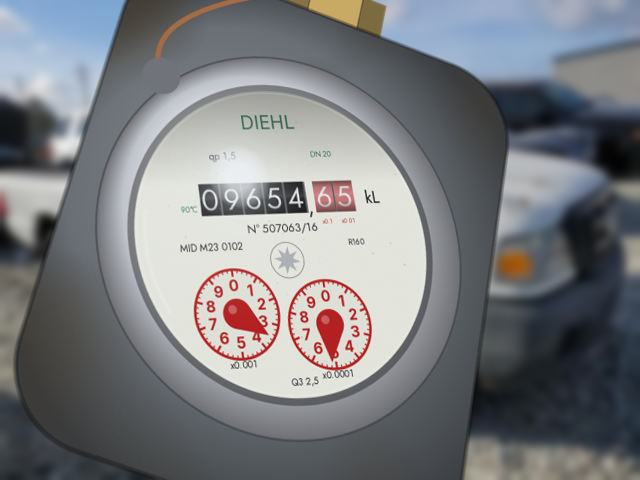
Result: 9654.6535 (kL)
